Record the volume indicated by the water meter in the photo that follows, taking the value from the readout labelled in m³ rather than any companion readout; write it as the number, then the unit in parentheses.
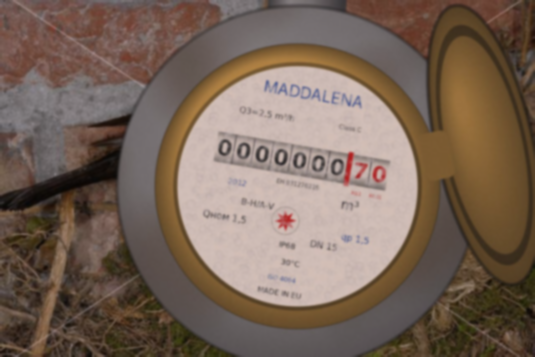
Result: 0.70 (m³)
